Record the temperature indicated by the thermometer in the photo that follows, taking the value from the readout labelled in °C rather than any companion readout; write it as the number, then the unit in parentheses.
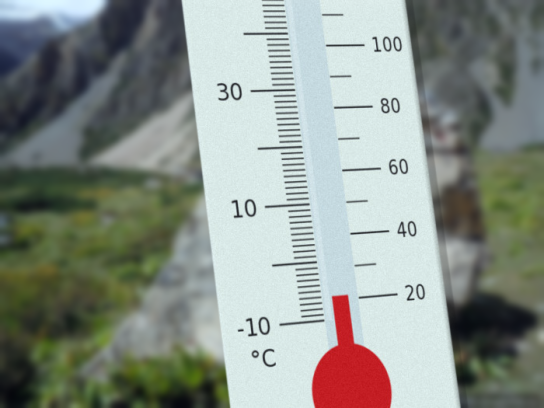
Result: -6 (°C)
